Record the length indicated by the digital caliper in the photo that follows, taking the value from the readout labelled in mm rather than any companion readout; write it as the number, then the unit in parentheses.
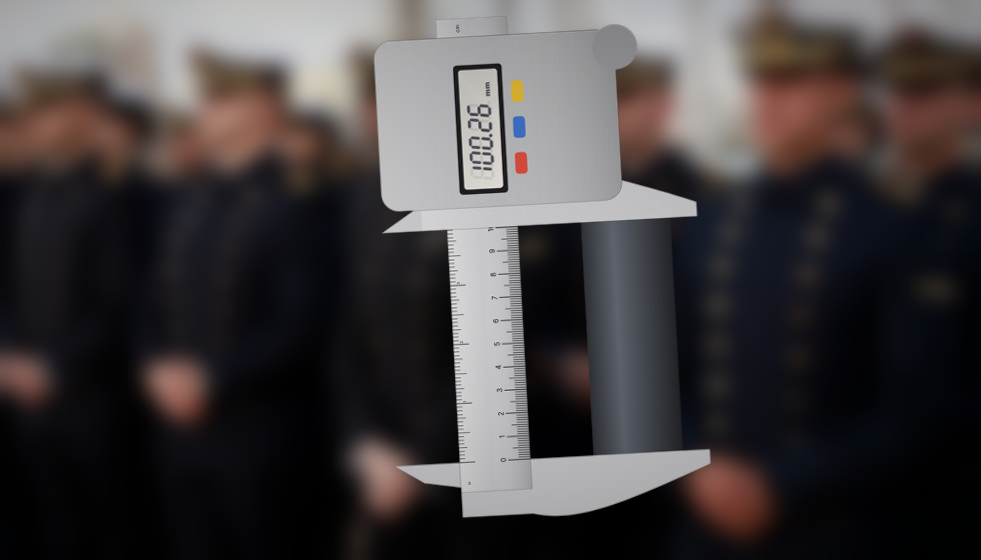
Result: 100.26 (mm)
